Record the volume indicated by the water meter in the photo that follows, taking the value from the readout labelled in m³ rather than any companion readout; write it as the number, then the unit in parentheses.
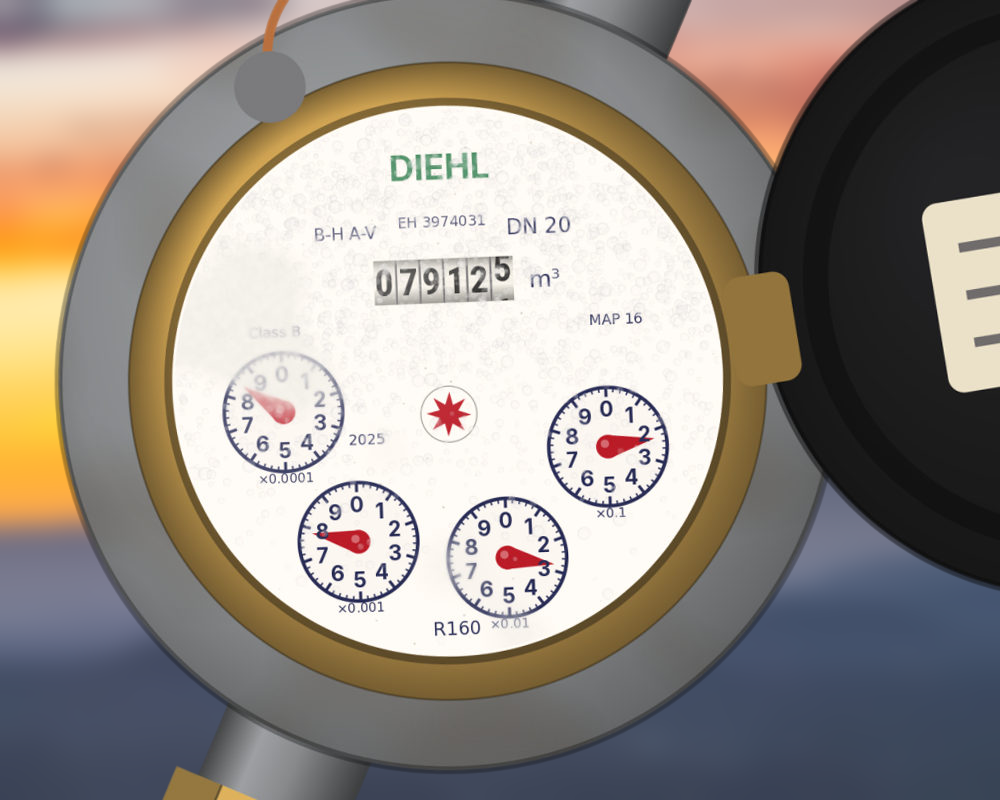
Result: 79125.2278 (m³)
